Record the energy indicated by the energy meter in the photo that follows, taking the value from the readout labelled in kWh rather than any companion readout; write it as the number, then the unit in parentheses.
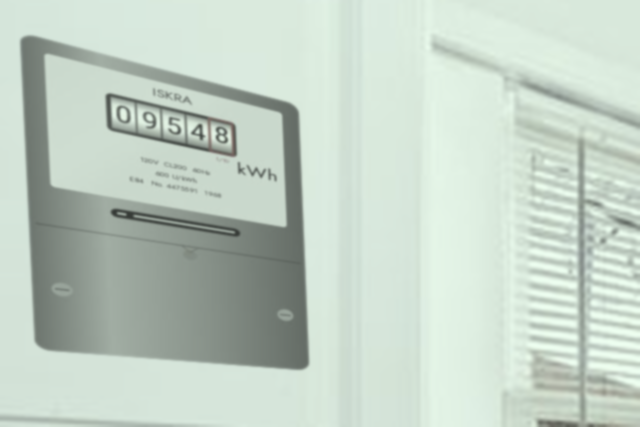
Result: 954.8 (kWh)
